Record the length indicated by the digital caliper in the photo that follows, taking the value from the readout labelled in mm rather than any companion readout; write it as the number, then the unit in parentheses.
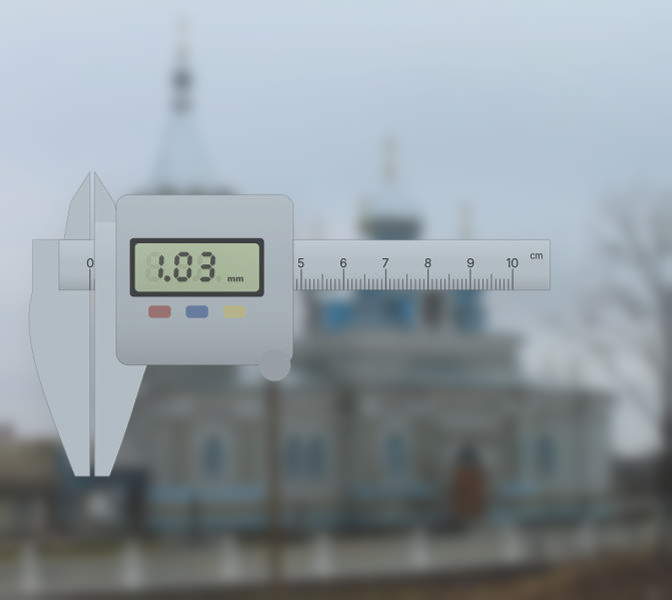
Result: 1.03 (mm)
